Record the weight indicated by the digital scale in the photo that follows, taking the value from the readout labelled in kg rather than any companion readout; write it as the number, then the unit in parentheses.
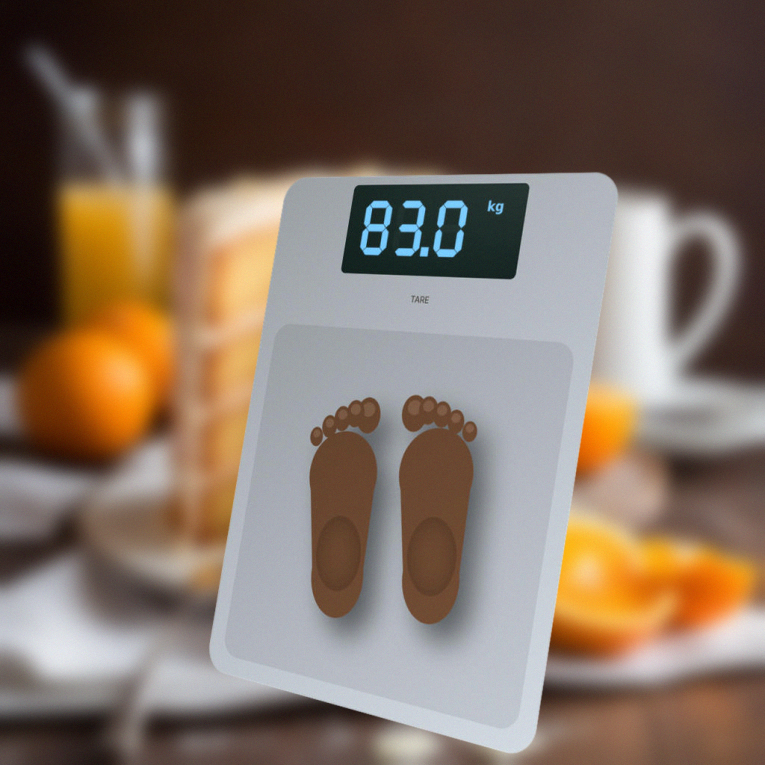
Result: 83.0 (kg)
